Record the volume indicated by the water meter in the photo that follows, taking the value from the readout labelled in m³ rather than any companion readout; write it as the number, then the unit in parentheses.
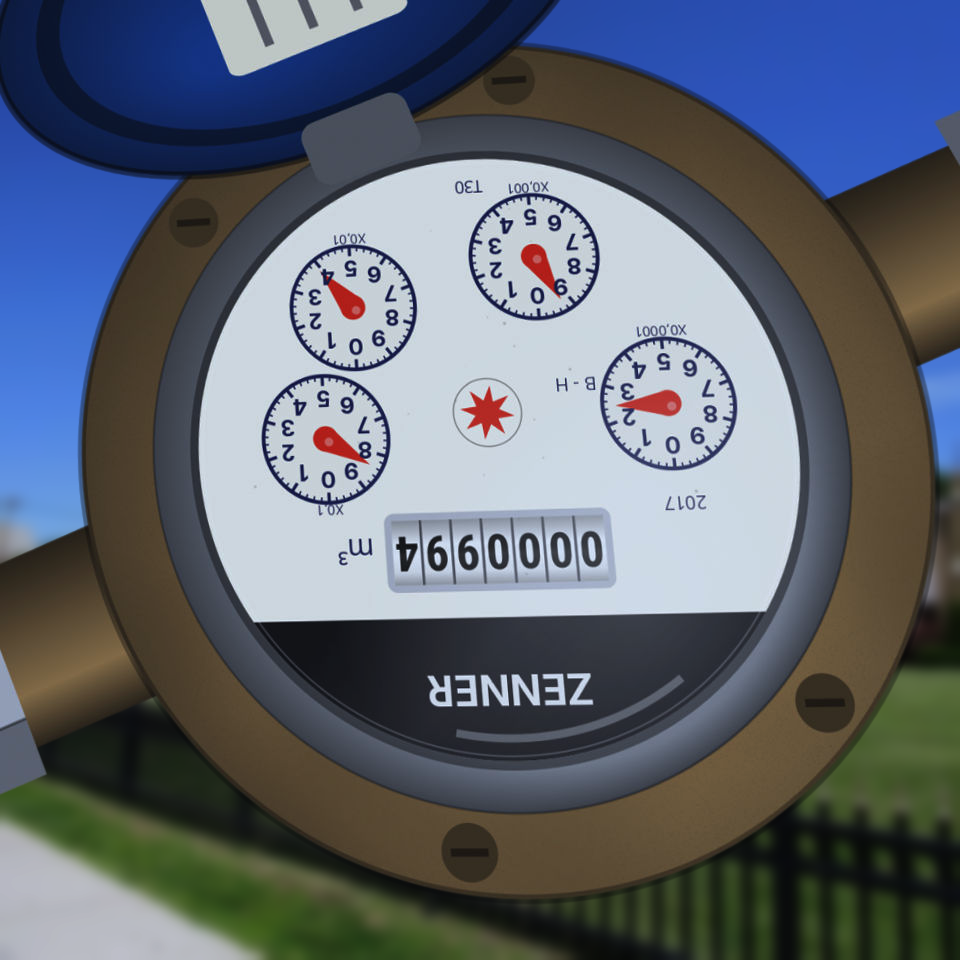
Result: 994.8392 (m³)
